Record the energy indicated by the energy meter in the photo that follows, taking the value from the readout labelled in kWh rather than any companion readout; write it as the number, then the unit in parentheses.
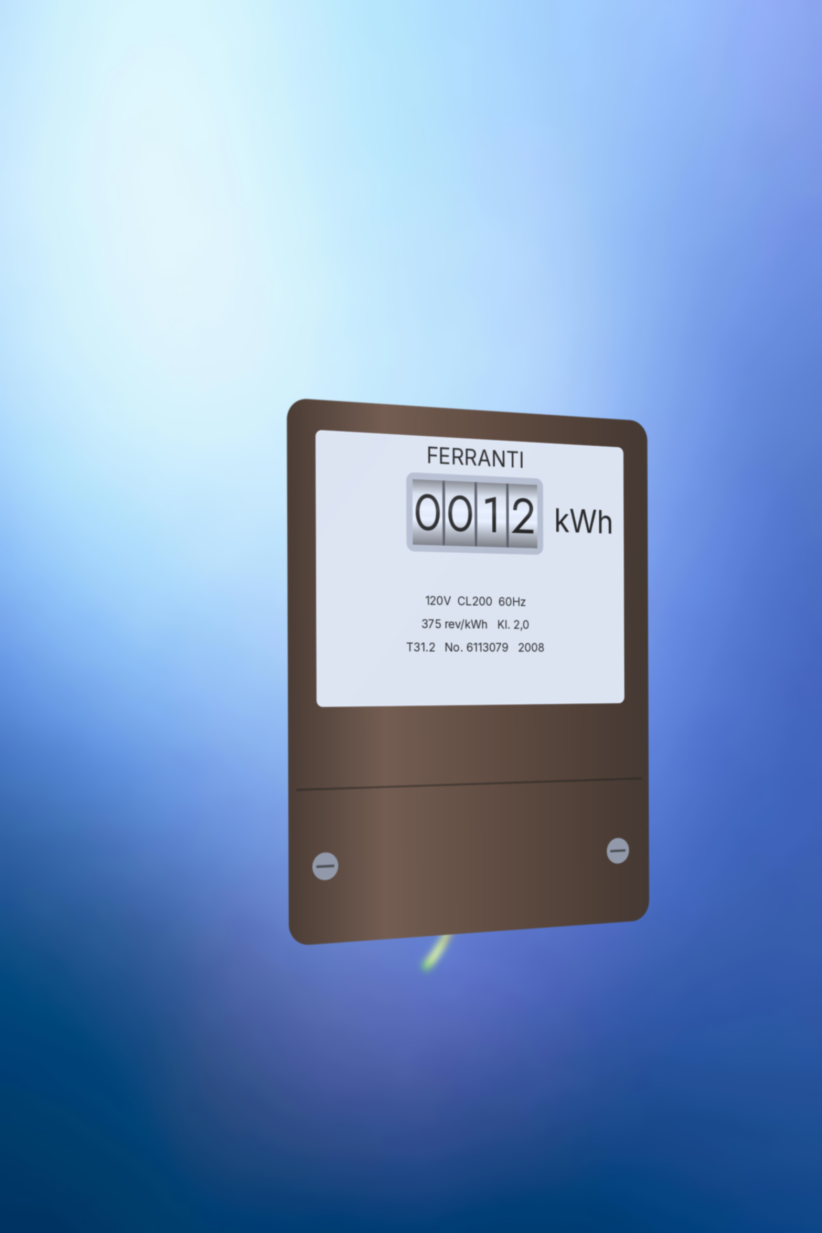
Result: 12 (kWh)
